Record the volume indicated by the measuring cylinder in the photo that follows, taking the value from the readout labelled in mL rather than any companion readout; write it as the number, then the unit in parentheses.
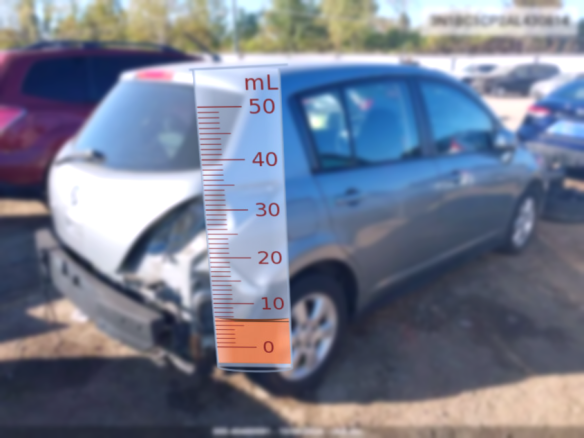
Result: 6 (mL)
